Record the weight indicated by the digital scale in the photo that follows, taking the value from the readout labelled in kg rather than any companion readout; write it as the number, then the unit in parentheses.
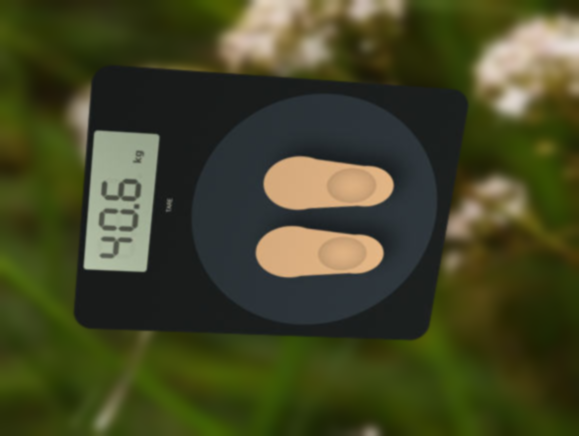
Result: 40.6 (kg)
